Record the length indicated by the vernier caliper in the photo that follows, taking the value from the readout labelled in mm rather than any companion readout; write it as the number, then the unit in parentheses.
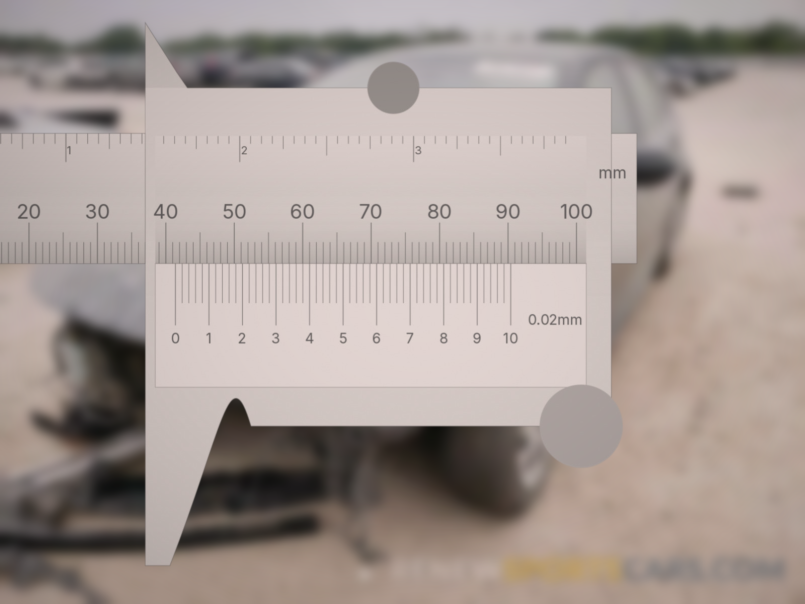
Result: 41.4 (mm)
